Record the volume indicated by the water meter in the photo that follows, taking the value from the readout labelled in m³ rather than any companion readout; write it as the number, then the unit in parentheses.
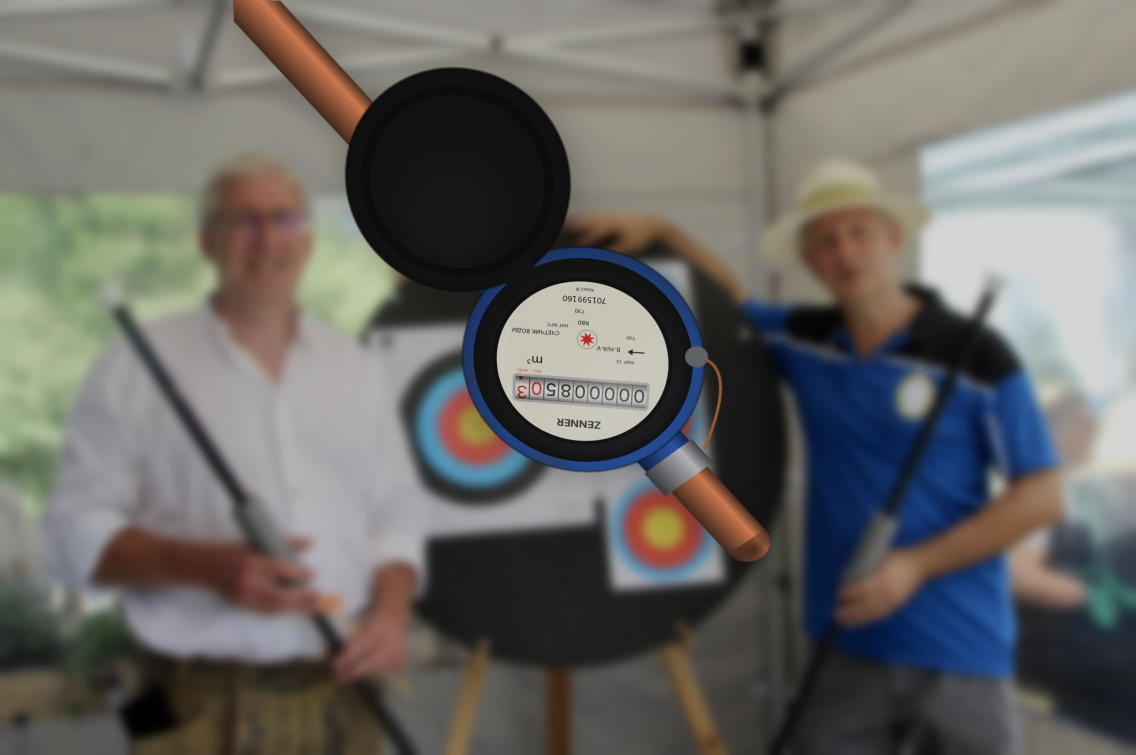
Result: 85.03 (m³)
